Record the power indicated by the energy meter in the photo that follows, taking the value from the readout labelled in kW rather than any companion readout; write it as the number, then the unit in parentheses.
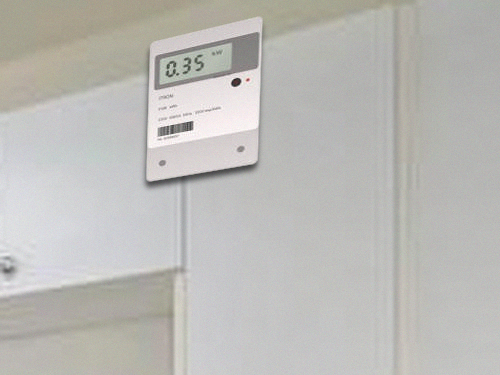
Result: 0.35 (kW)
